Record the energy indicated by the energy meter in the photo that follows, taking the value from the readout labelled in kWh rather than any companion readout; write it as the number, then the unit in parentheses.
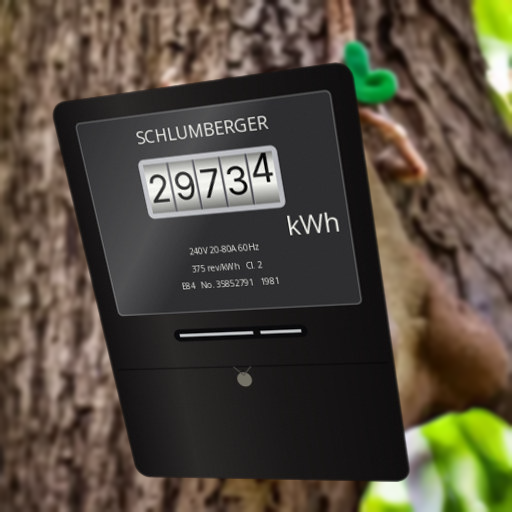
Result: 29734 (kWh)
